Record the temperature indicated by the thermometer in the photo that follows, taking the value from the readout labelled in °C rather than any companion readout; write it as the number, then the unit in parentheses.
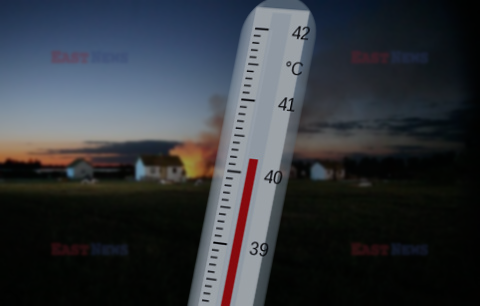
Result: 40.2 (°C)
